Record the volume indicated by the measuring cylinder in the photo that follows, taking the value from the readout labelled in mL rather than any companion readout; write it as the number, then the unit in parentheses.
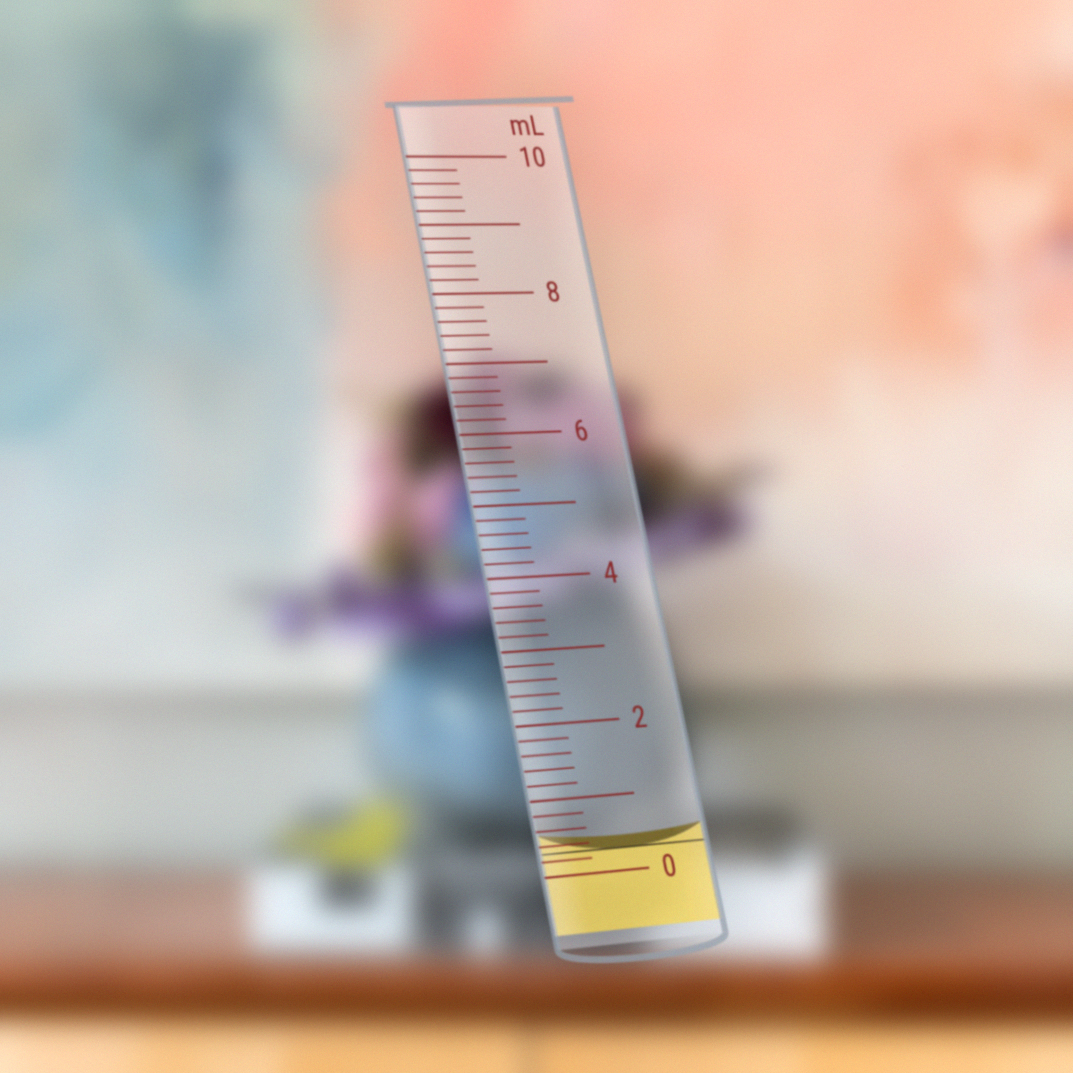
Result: 0.3 (mL)
